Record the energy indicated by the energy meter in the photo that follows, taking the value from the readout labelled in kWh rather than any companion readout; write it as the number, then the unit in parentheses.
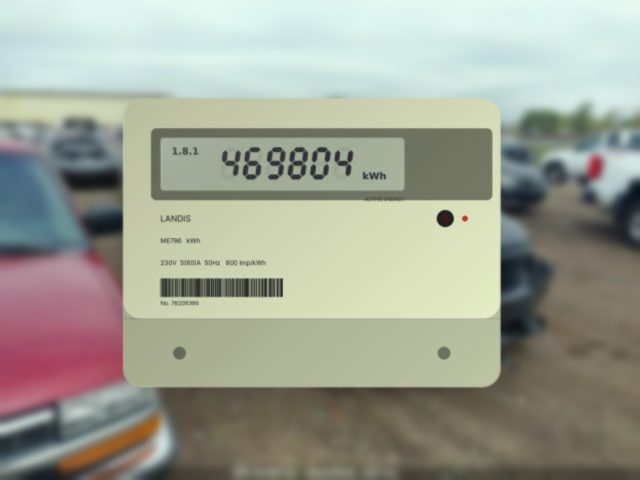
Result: 469804 (kWh)
